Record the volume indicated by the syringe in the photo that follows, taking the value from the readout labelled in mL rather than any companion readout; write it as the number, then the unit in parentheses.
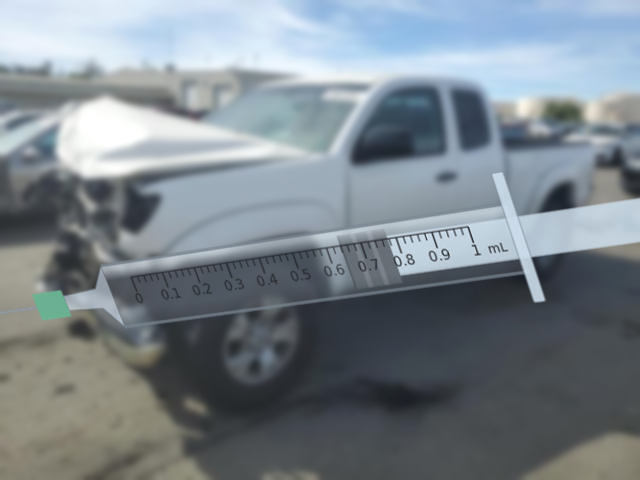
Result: 0.64 (mL)
